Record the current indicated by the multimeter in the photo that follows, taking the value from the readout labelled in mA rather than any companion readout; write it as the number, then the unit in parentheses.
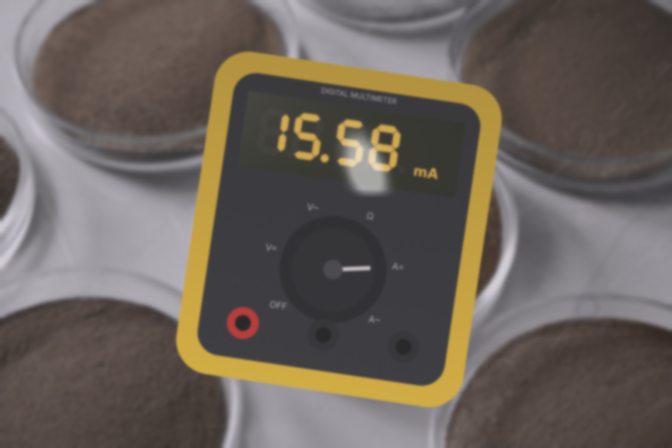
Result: 15.58 (mA)
